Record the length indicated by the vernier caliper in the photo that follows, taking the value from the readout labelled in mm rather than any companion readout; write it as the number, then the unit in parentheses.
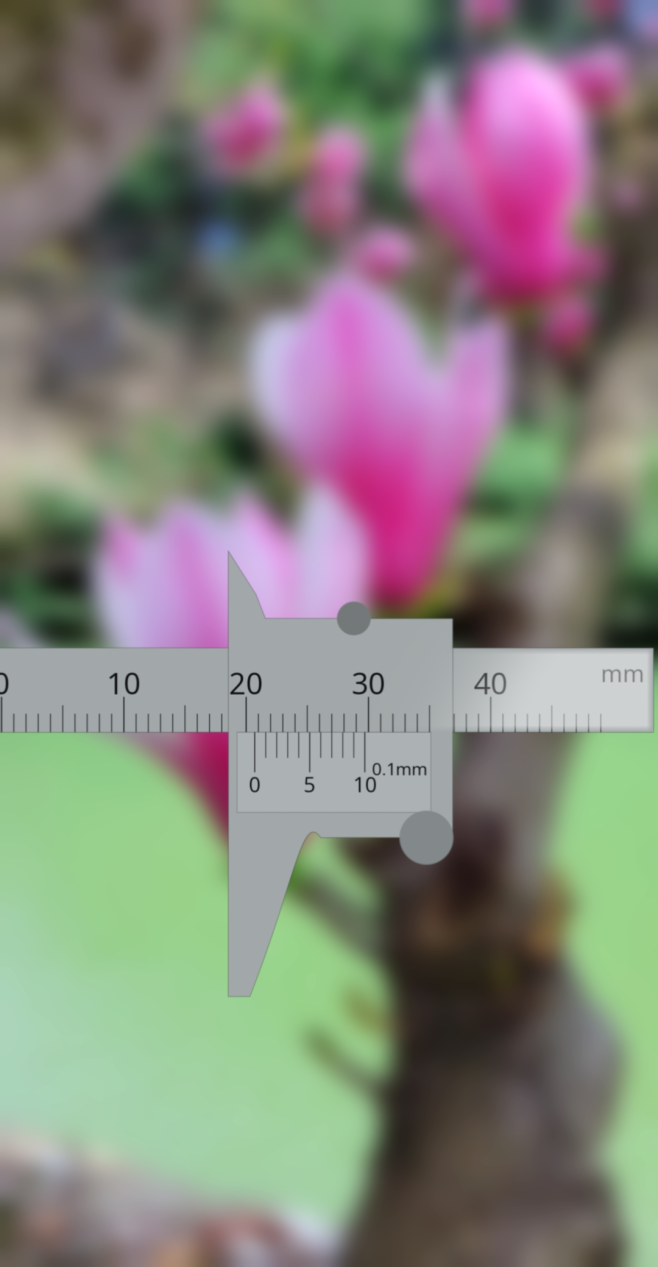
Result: 20.7 (mm)
